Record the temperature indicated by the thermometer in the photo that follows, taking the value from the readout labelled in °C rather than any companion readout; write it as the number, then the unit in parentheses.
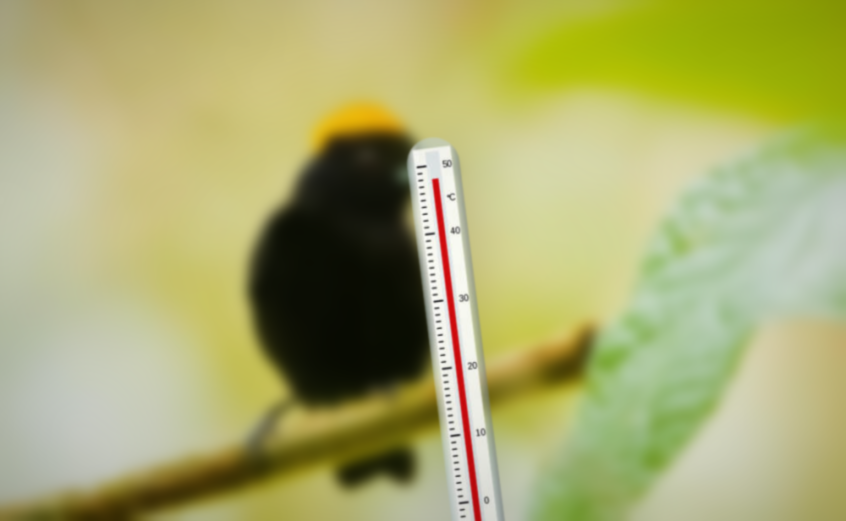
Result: 48 (°C)
